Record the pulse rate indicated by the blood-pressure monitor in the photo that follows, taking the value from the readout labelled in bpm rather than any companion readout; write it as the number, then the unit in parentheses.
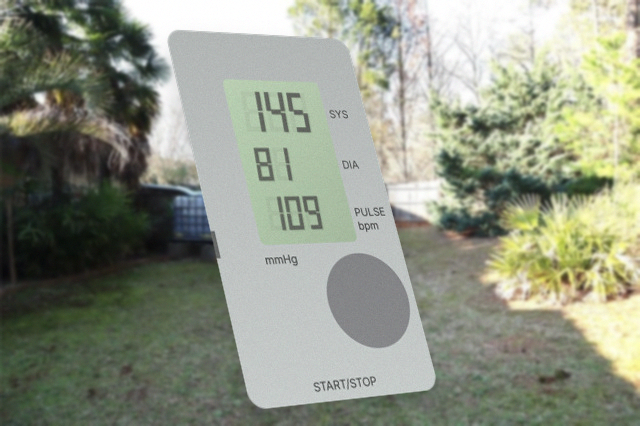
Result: 109 (bpm)
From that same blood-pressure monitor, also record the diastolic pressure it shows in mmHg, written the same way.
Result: 81 (mmHg)
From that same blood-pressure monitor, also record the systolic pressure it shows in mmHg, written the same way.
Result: 145 (mmHg)
